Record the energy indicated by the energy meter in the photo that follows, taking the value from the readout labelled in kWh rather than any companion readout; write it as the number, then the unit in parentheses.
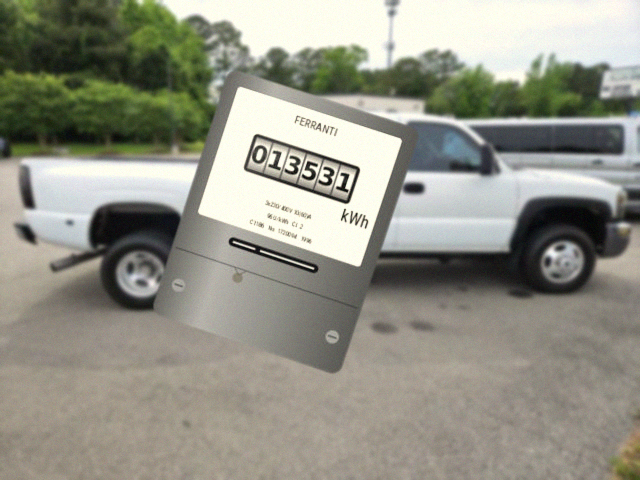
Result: 13531 (kWh)
